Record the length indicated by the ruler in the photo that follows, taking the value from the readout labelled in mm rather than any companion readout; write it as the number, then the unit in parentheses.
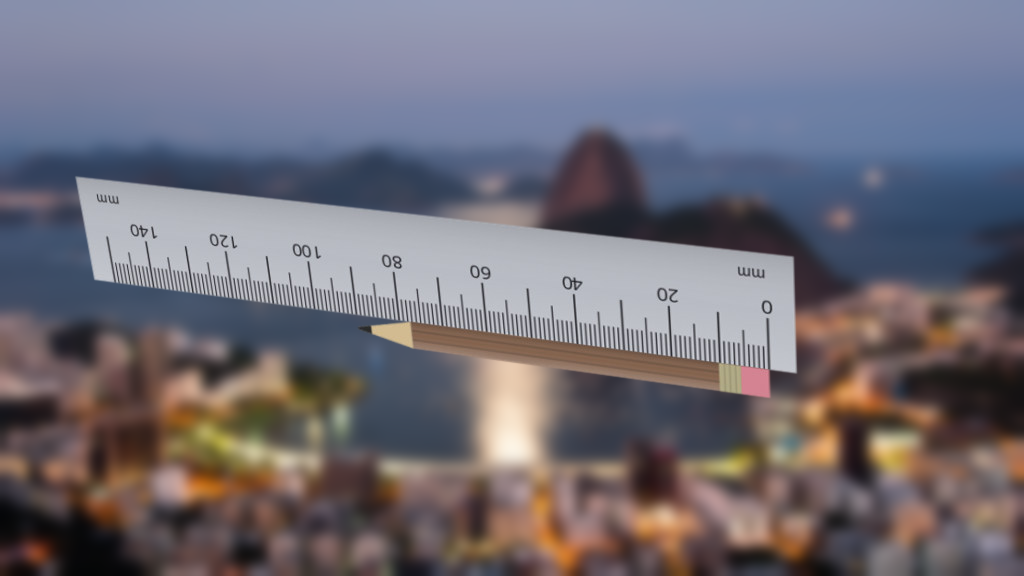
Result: 90 (mm)
